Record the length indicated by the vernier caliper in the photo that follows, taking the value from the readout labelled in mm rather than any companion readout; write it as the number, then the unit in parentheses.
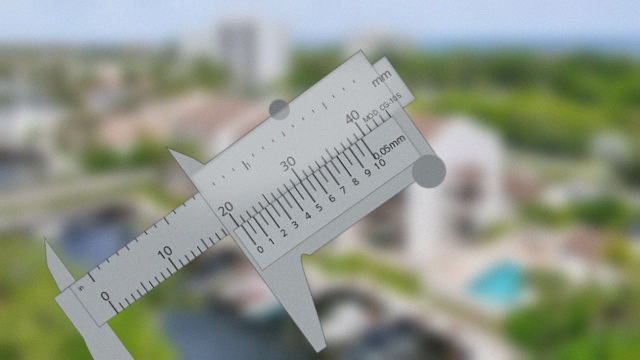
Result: 20.4 (mm)
